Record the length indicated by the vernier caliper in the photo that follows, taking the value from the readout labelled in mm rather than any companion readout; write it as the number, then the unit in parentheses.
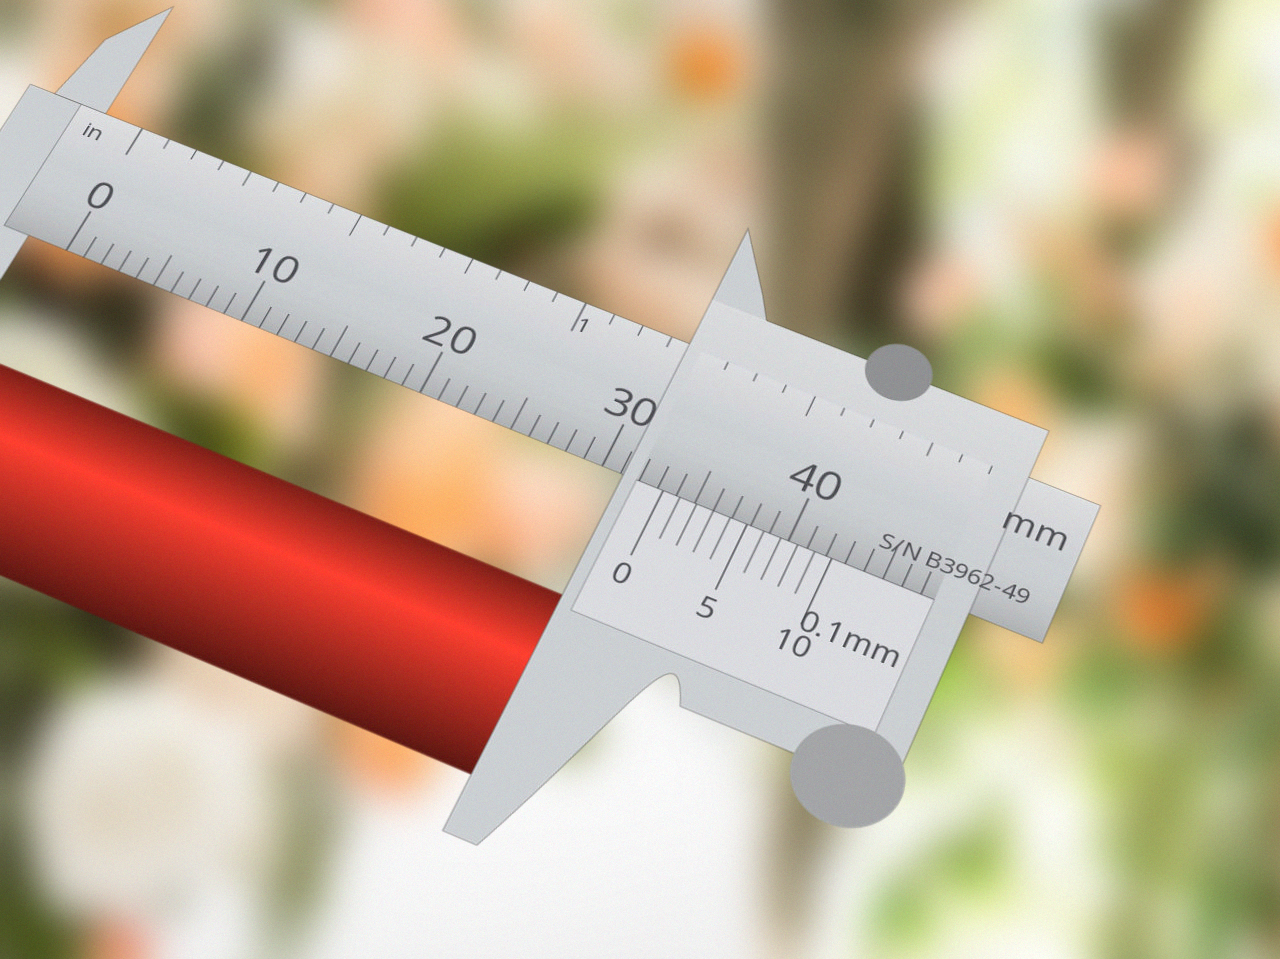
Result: 33.3 (mm)
